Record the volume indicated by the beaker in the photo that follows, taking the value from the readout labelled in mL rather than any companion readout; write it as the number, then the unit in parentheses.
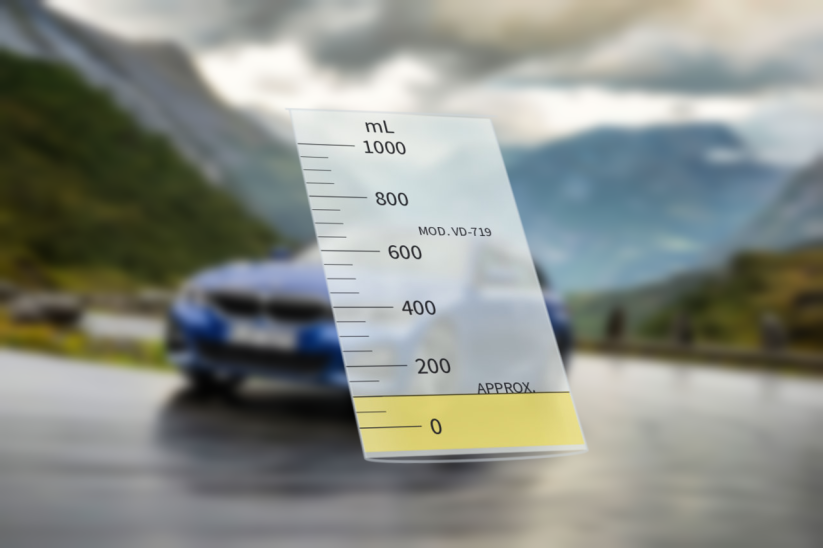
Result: 100 (mL)
